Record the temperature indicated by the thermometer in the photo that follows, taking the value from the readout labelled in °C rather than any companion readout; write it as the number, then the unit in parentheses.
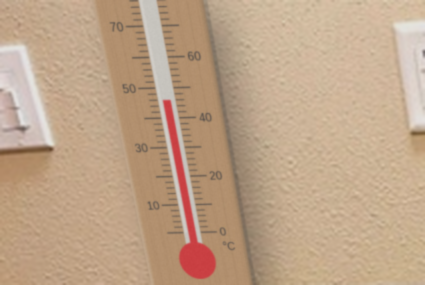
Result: 46 (°C)
